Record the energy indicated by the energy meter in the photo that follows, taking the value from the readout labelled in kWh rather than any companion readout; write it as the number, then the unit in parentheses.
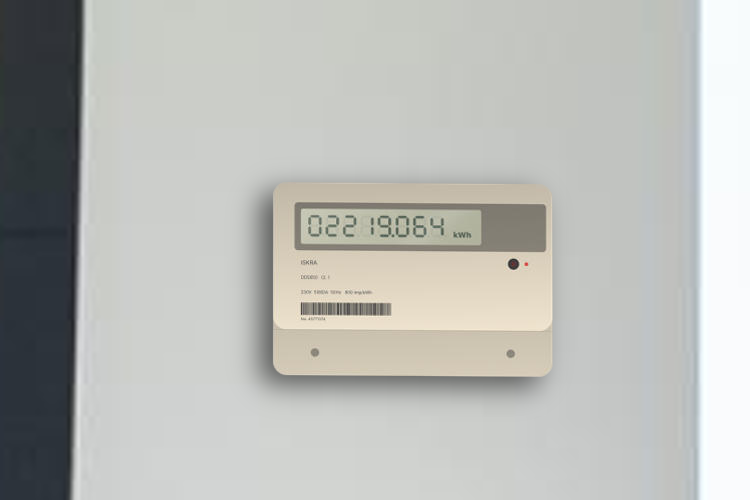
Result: 2219.064 (kWh)
